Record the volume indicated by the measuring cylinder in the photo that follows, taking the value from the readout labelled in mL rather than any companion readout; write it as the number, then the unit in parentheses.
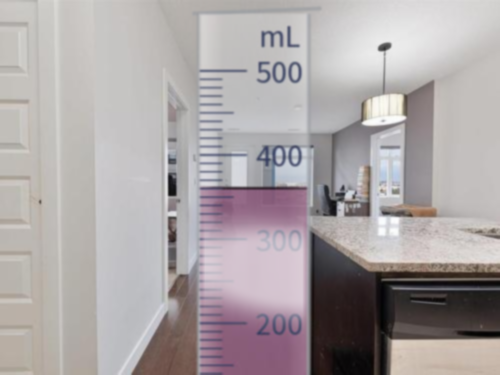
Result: 360 (mL)
